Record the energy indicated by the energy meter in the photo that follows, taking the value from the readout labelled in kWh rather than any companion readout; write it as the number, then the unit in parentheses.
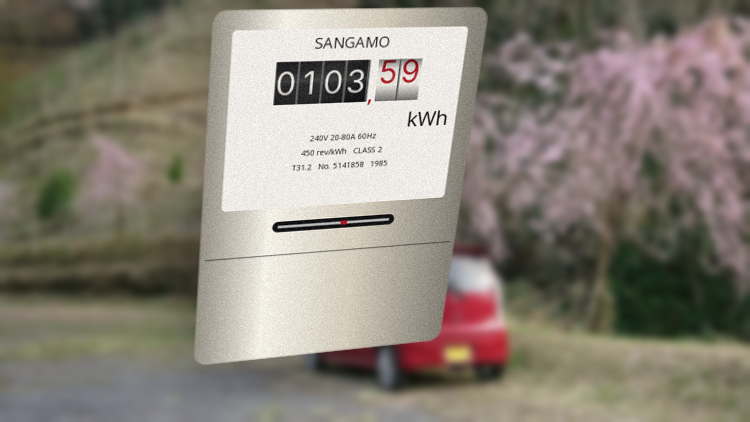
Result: 103.59 (kWh)
